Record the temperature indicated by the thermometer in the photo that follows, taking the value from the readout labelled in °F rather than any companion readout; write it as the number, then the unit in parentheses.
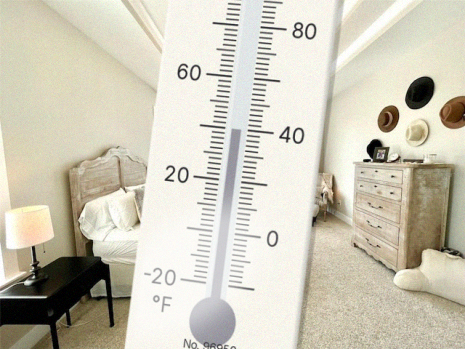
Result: 40 (°F)
